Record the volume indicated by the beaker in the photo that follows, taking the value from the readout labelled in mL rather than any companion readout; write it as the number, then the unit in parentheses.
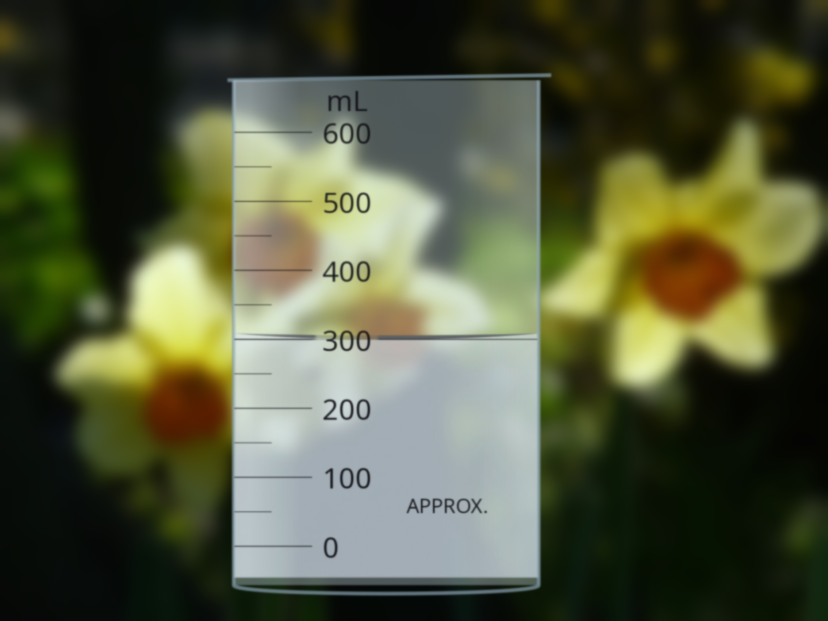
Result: 300 (mL)
